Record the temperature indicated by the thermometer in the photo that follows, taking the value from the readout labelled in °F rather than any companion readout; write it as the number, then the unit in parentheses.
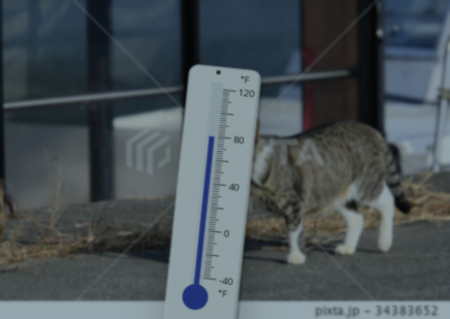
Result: 80 (°F)
